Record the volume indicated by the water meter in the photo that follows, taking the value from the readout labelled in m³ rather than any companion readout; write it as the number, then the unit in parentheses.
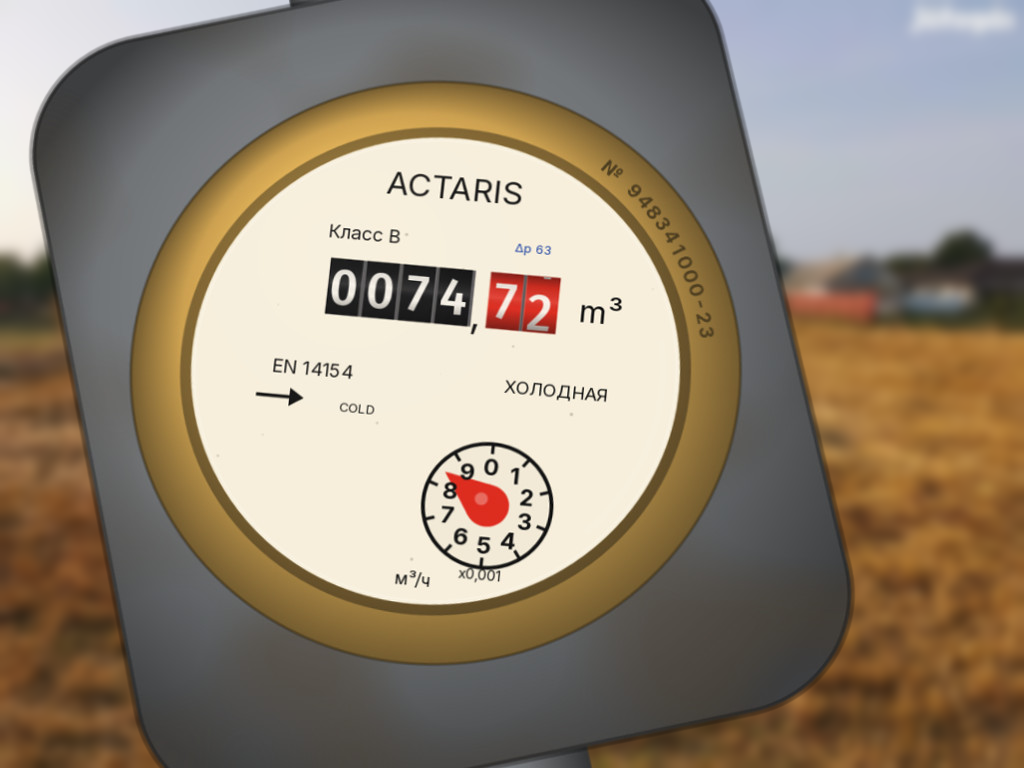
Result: 74.718 (m³)
